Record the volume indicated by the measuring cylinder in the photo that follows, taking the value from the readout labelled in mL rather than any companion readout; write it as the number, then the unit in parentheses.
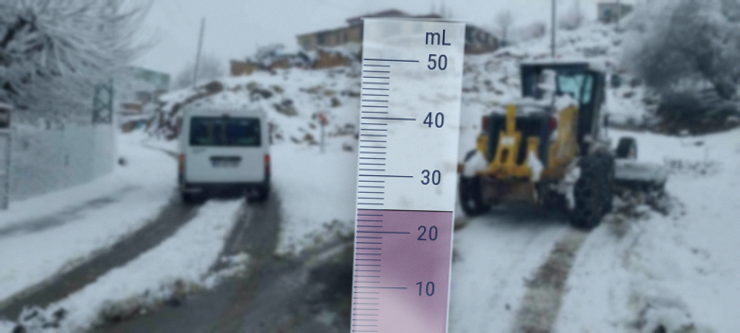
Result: 24 (mL)
